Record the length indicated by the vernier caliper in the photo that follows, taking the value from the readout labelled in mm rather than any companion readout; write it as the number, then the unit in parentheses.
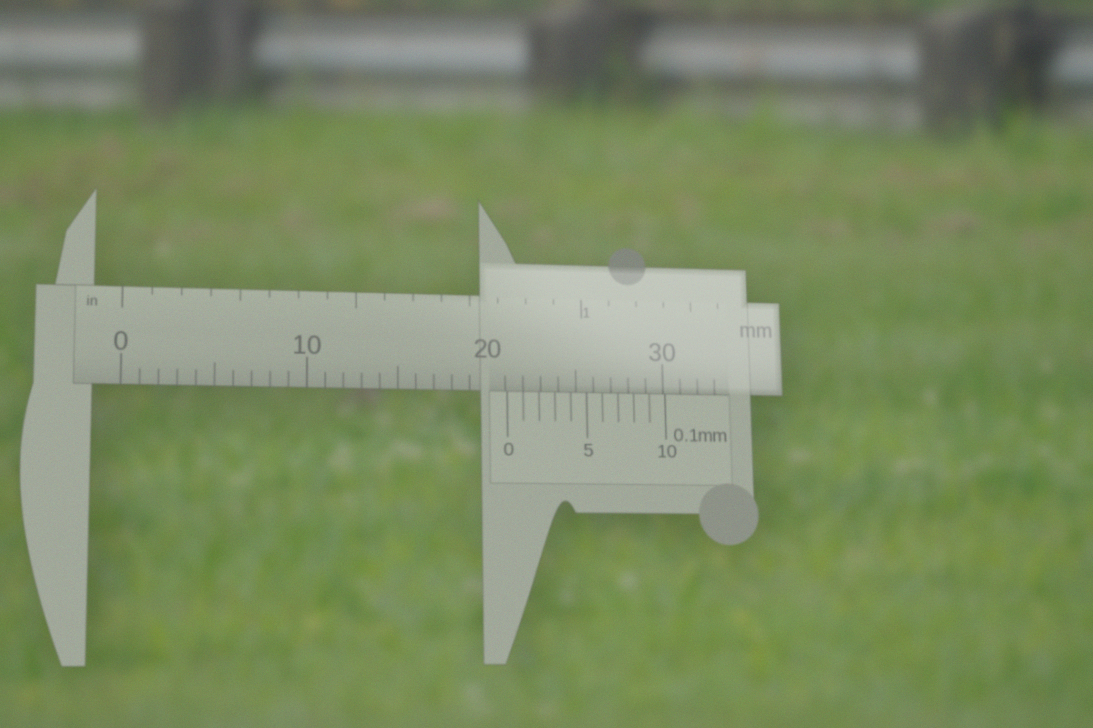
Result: 21.1 (mm)
